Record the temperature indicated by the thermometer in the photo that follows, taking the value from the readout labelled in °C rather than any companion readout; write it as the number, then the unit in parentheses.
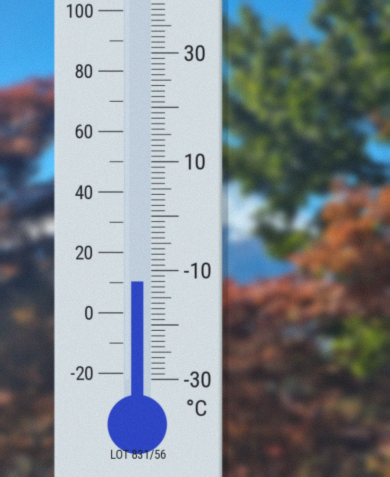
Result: -12 (°C)
